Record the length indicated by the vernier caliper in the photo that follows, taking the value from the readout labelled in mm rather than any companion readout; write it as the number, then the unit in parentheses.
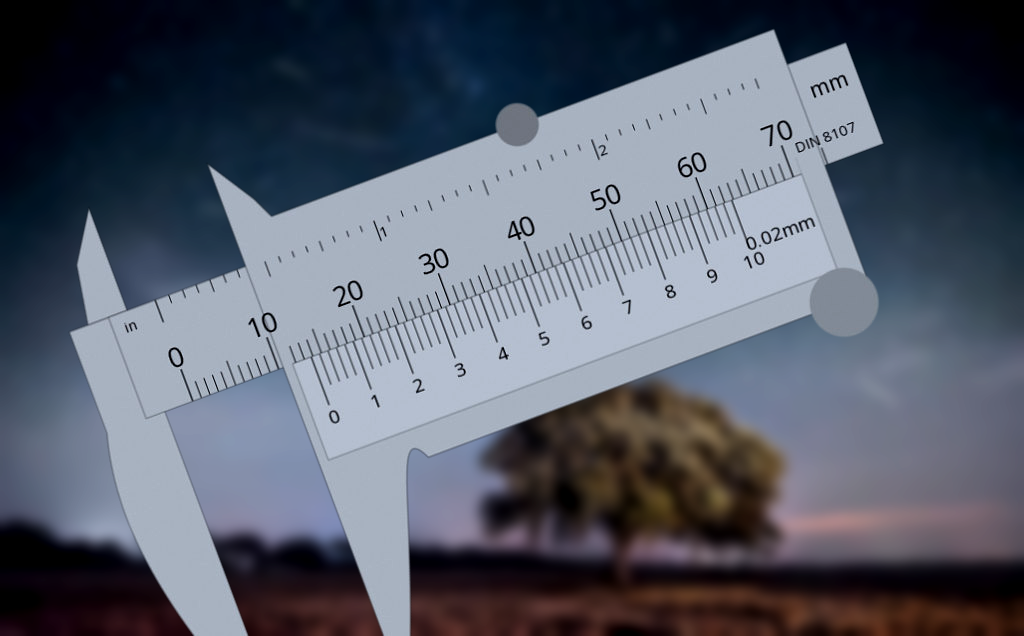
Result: 13.8 (mm)
